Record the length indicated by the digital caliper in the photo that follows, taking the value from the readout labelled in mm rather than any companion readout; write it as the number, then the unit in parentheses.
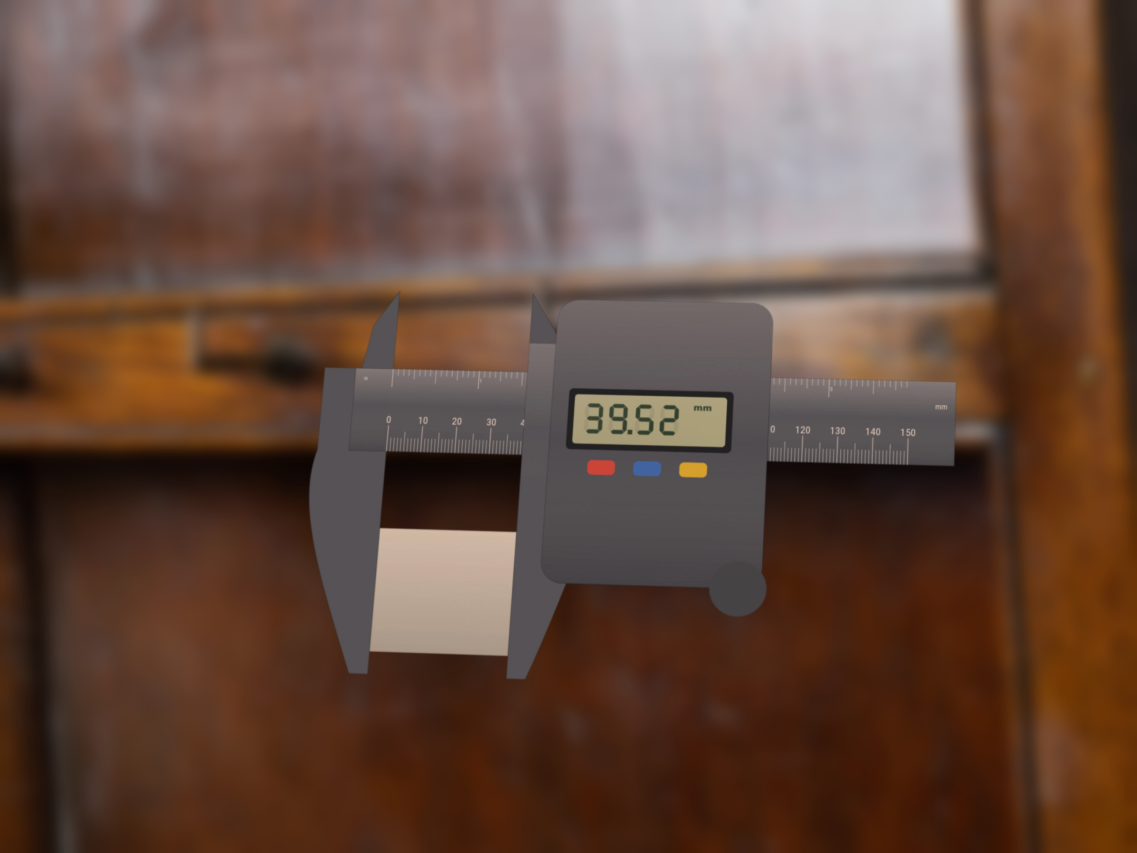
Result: 39.52 (mm)
